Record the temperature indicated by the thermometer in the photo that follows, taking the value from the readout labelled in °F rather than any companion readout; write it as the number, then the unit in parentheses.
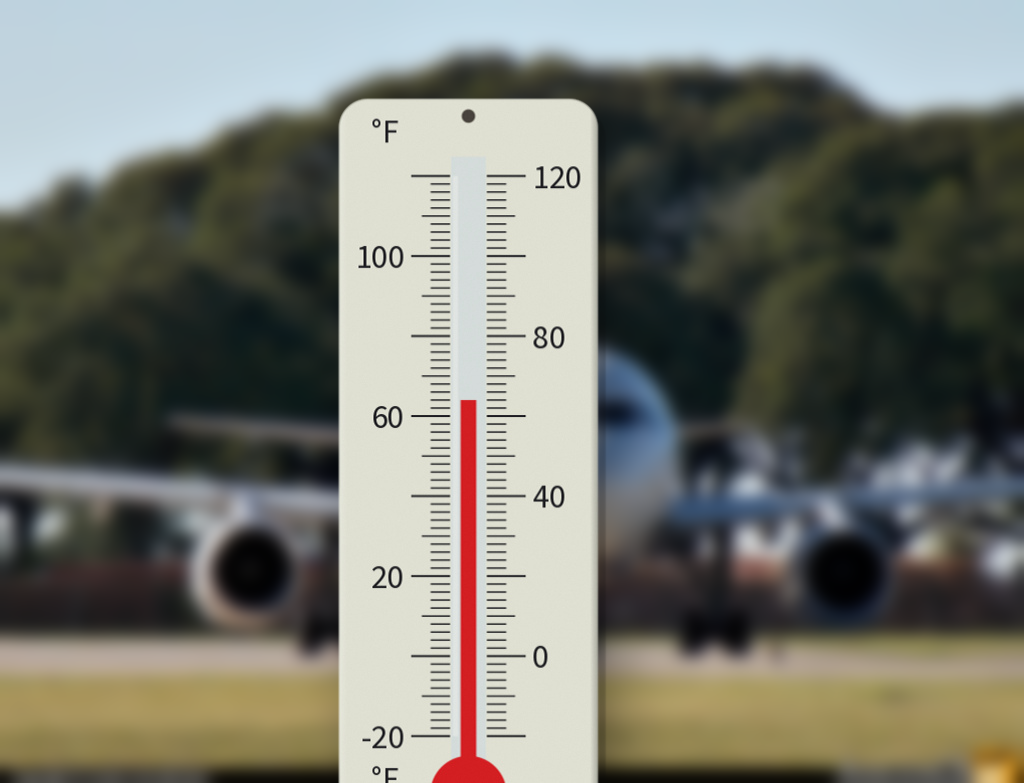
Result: 64 (°F)
